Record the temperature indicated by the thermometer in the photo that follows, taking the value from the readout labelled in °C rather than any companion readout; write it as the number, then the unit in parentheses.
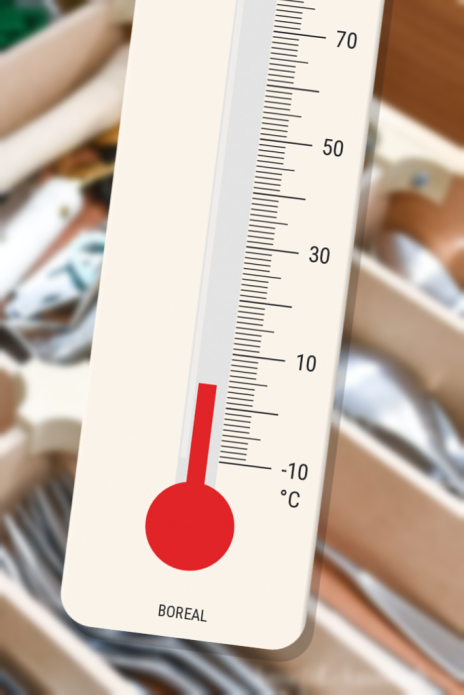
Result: 4 (°C)
